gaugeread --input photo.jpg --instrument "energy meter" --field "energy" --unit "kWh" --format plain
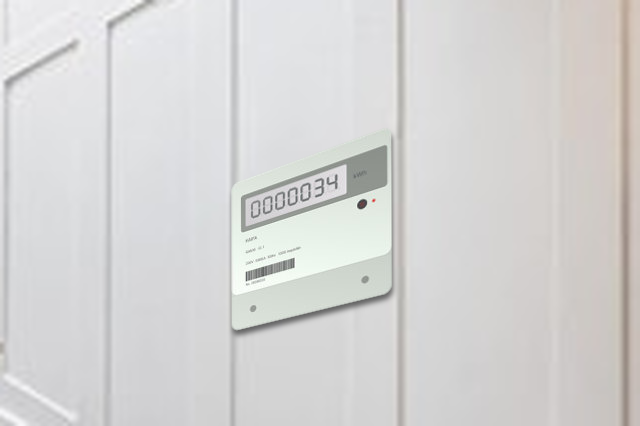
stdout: 34 kWh
